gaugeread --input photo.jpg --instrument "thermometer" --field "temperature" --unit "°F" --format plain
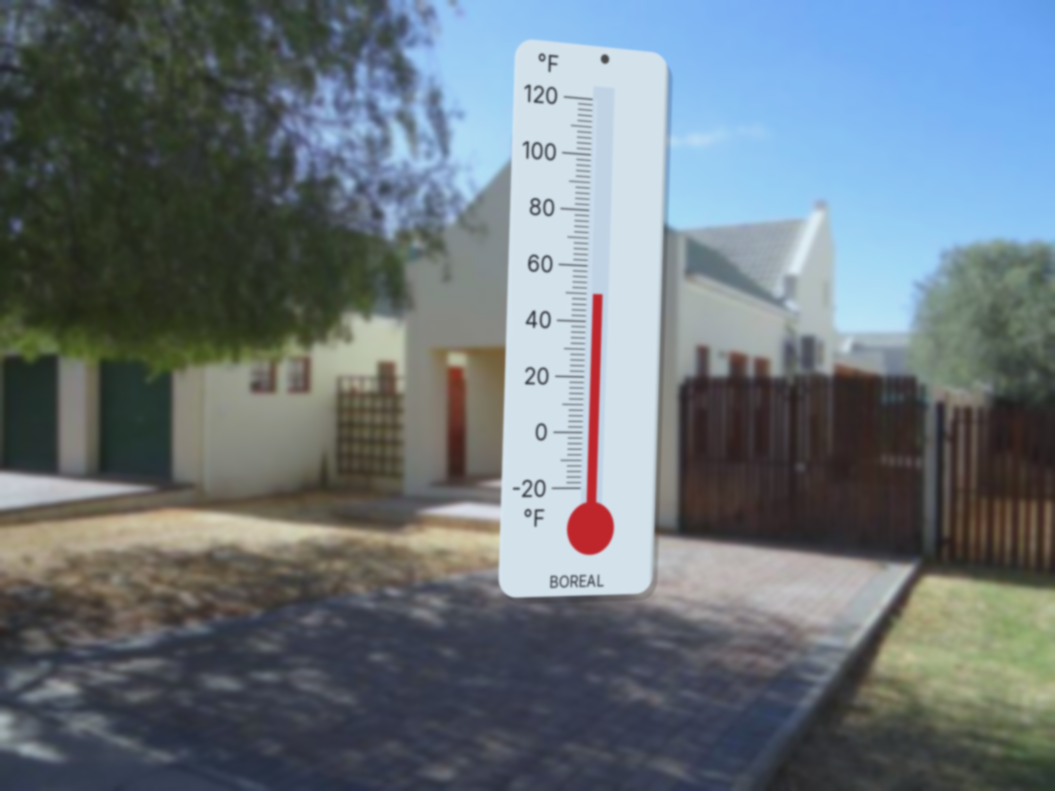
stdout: 50 °F
